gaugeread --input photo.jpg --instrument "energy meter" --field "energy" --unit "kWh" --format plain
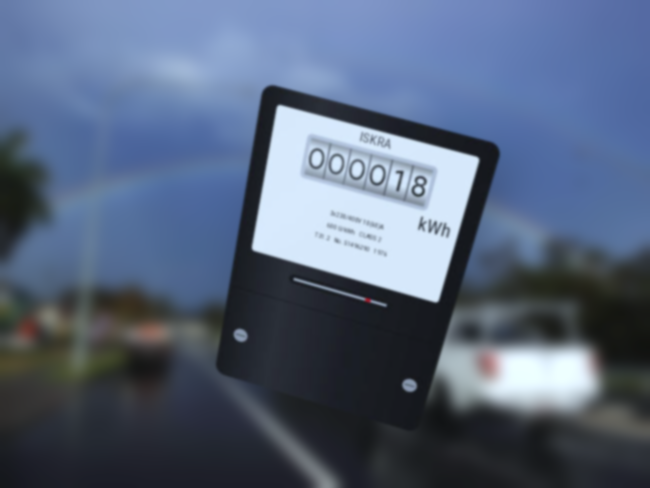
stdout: 18 kWh
